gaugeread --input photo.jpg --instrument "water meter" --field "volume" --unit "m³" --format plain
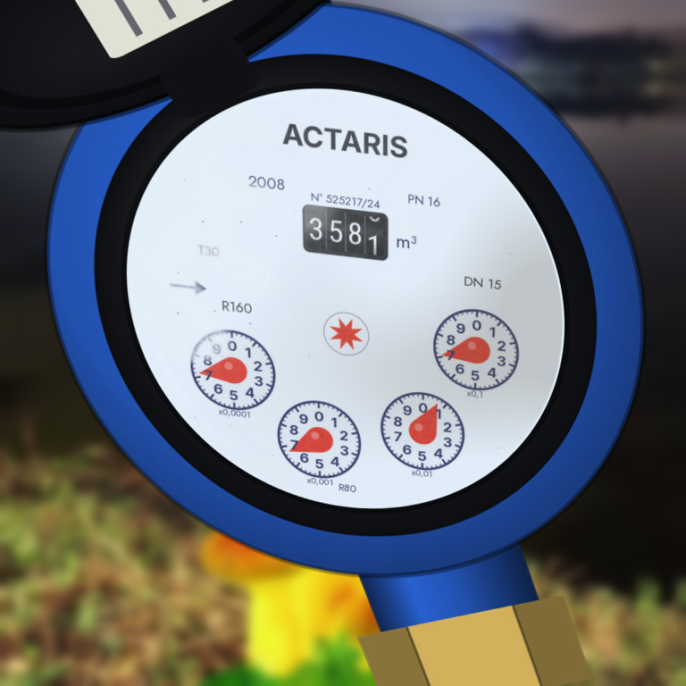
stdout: 3580.7067 m³
